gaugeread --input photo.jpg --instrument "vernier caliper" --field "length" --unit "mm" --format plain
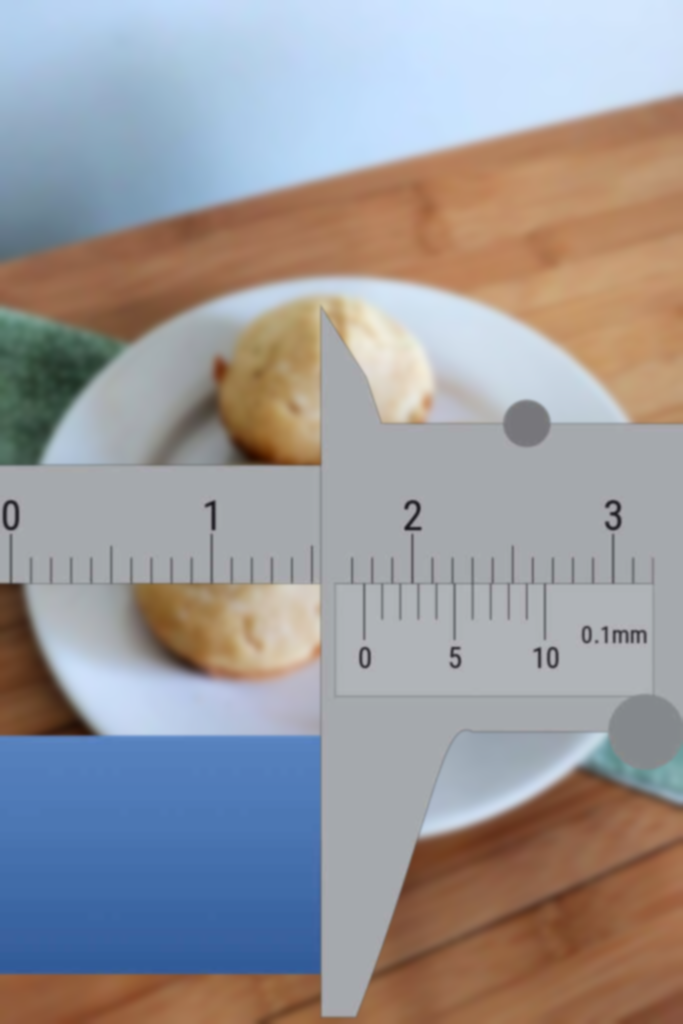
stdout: 17.6 mm
